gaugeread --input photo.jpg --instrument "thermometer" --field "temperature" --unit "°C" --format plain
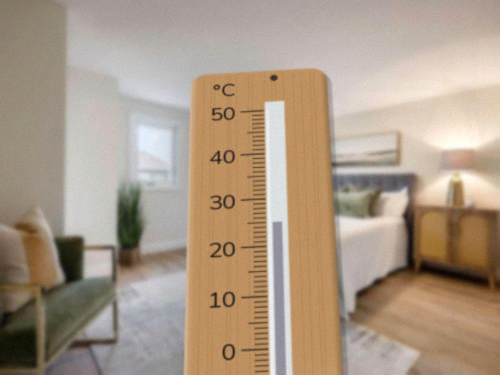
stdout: 25 °C
